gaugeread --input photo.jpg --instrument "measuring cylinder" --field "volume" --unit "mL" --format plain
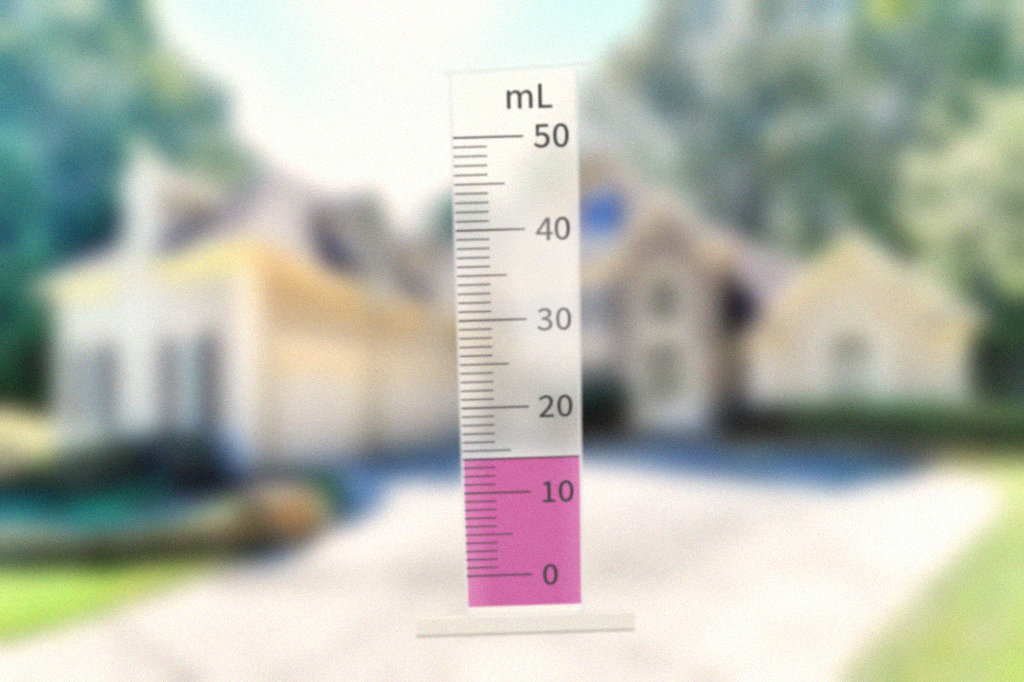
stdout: 14 mL
